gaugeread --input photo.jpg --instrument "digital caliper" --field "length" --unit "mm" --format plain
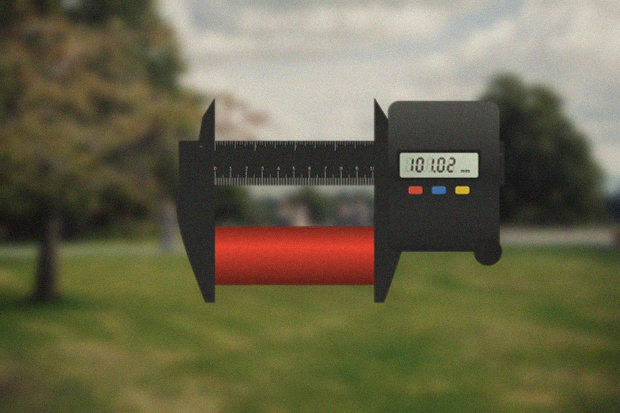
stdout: 101.02 mm
